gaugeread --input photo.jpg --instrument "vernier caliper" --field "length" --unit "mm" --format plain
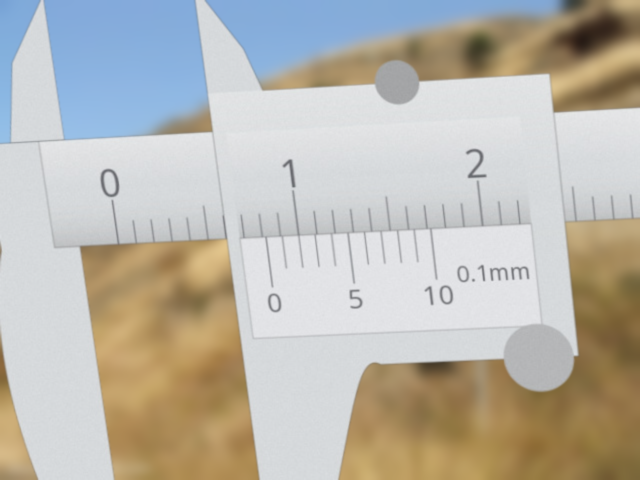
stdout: 8.2 mm
